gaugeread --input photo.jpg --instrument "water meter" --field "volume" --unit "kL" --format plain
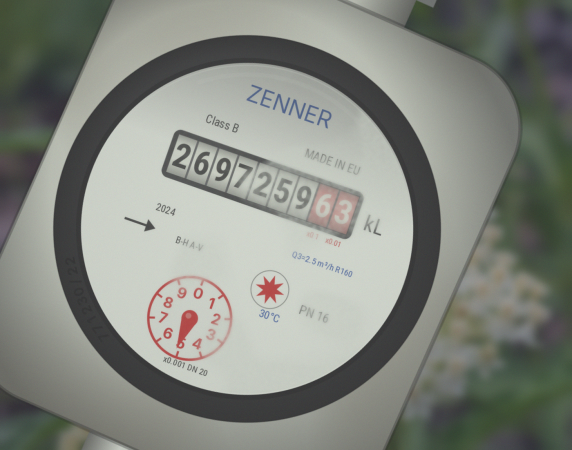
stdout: 2697259.635 kL
